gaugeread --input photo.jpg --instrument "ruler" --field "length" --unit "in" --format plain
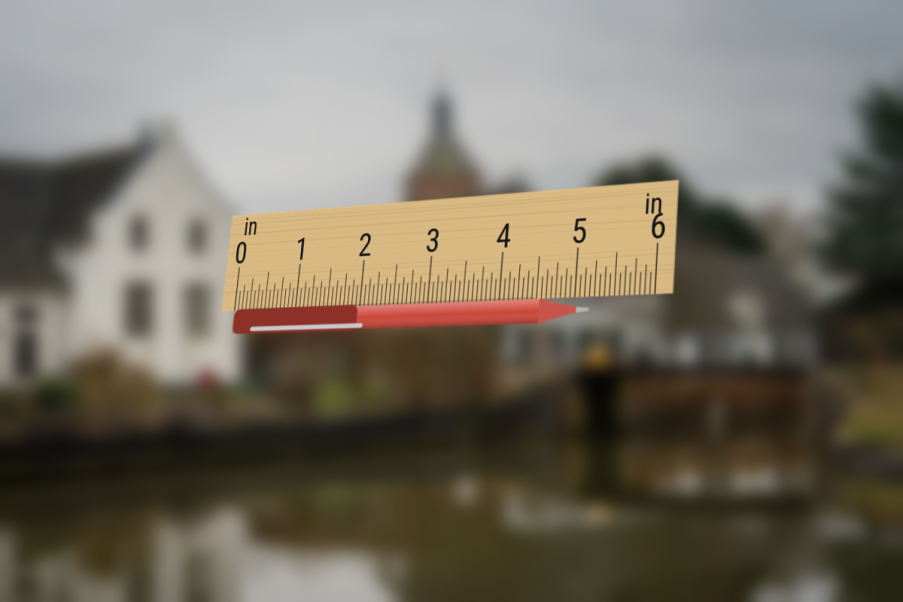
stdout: 5.1875 in
